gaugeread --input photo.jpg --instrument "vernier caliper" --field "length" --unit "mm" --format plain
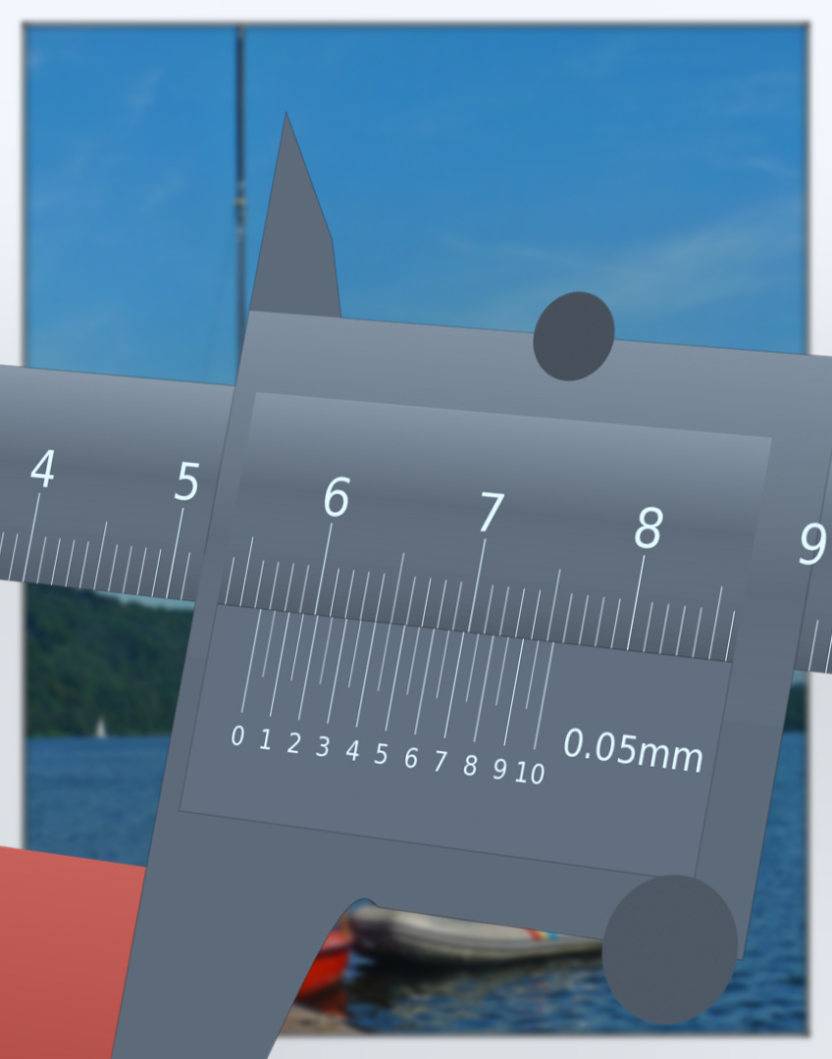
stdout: 56.4 mm
